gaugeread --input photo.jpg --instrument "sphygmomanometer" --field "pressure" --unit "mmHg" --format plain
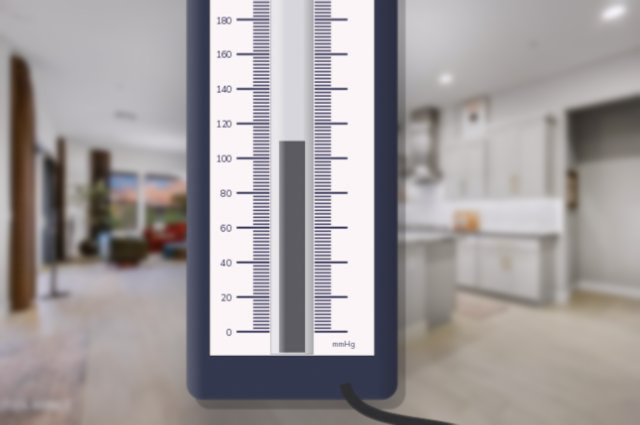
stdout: 110 mmHg
